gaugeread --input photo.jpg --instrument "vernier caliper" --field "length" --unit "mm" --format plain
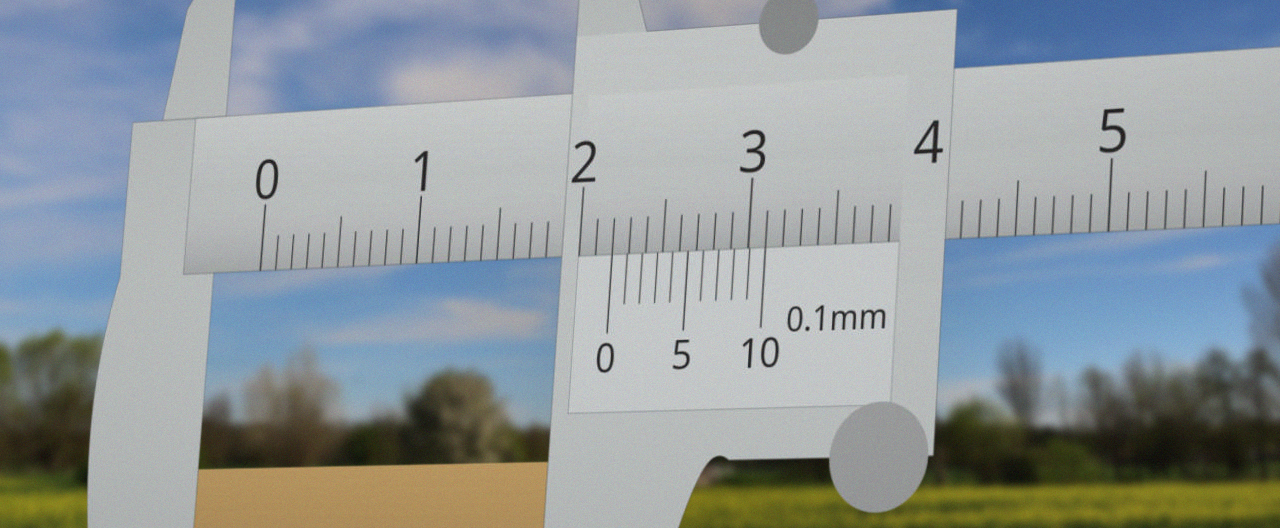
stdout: 22.0 mm
